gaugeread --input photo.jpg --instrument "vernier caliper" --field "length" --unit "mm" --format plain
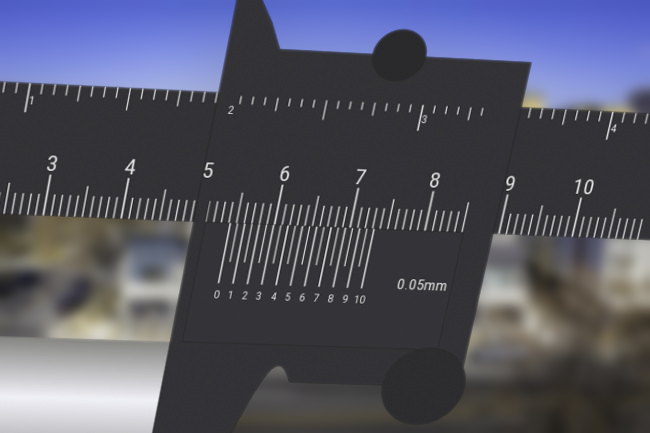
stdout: 54.2 mm
